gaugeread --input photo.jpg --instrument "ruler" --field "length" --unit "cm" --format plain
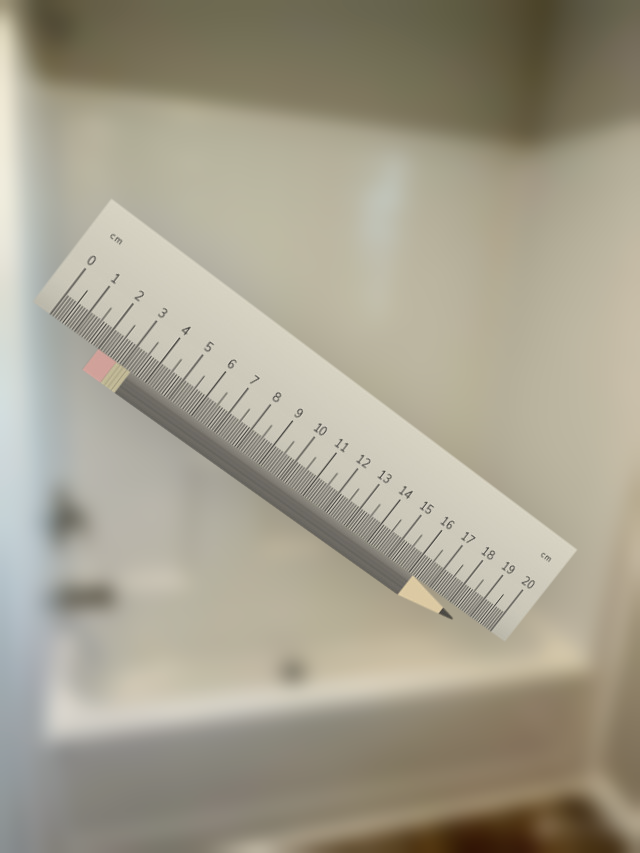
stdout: 16.5 cm
